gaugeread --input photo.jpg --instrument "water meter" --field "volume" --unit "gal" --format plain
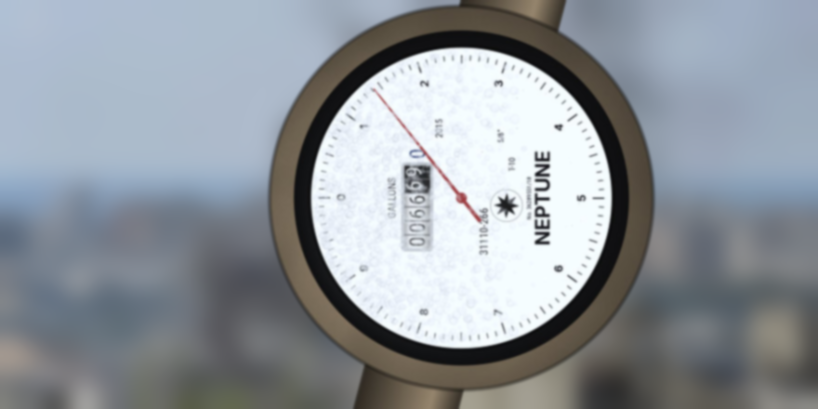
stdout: 66691.4 gal
